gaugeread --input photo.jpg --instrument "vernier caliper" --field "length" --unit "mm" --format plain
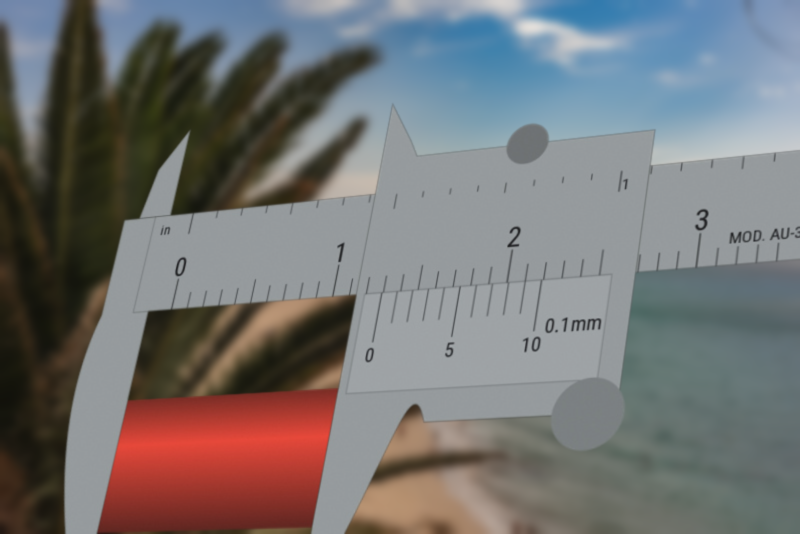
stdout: 12.9 mm
